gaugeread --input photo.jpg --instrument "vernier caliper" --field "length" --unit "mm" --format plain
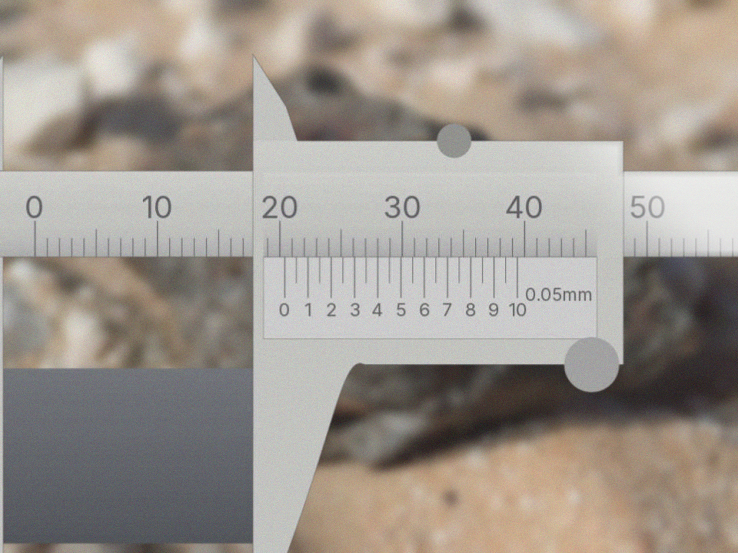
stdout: 20.4 mm
